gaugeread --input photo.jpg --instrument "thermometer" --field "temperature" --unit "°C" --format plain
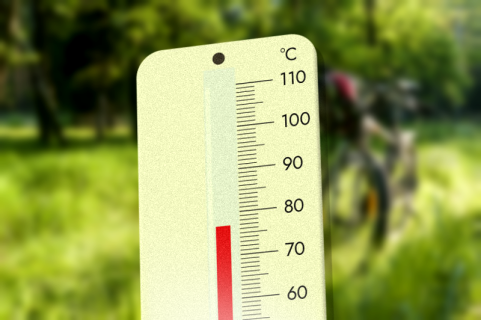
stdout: 77 °C
